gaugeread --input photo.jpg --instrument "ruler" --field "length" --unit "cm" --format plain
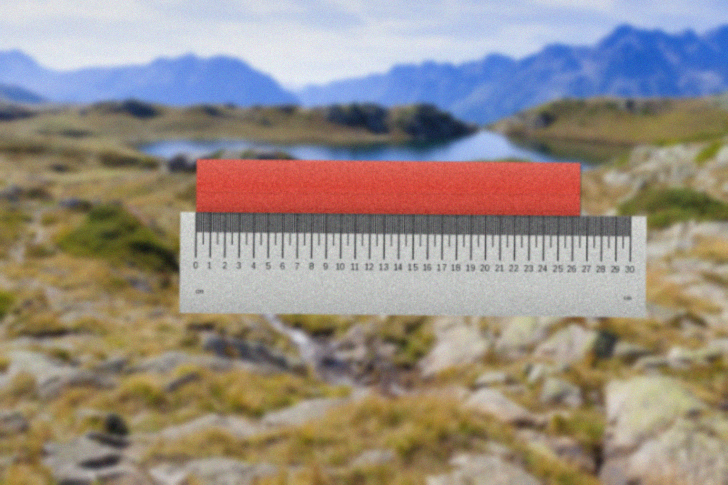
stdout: 26.5 cm
